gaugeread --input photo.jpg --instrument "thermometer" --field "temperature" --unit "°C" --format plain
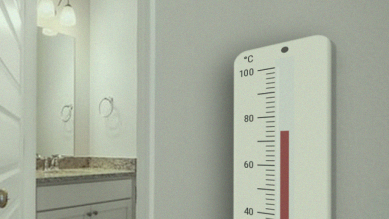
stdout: 74 °C
